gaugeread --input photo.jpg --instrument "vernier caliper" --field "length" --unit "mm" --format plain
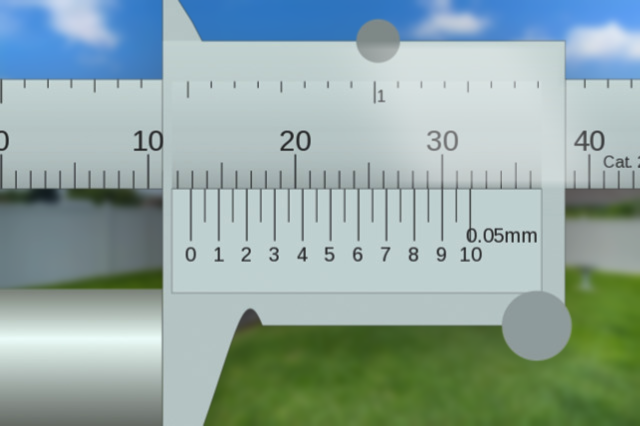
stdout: 12.9 mm
